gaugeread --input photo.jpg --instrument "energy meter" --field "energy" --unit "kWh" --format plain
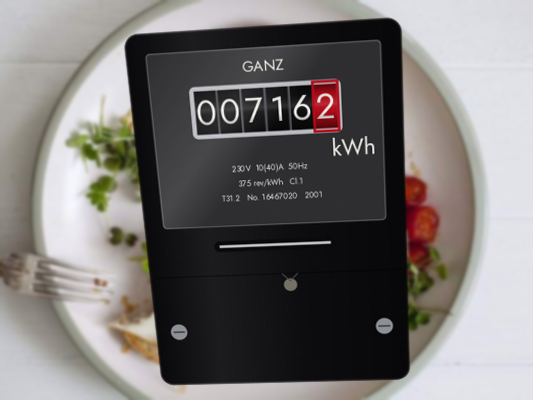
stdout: 716.2 kWh
